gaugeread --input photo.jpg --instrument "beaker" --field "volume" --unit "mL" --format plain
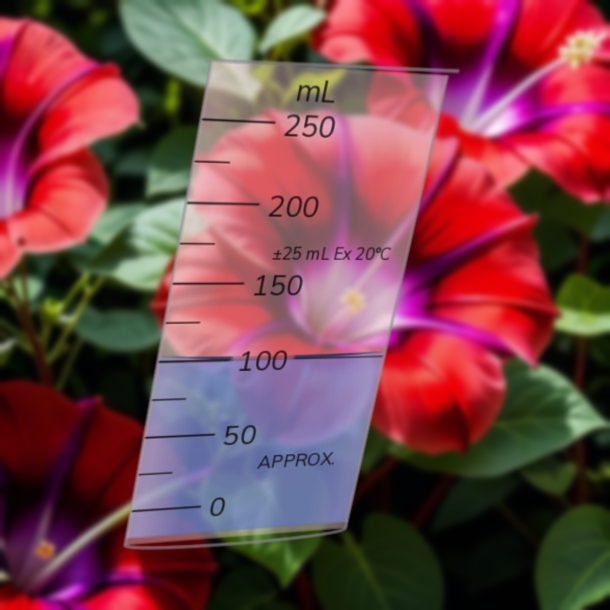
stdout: 100 mL
